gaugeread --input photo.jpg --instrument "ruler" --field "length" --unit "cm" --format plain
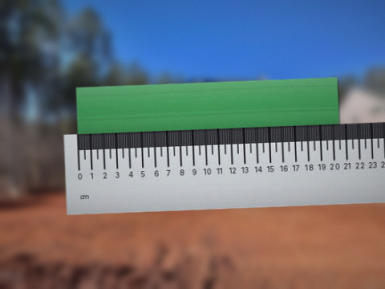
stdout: 20.5 cm
